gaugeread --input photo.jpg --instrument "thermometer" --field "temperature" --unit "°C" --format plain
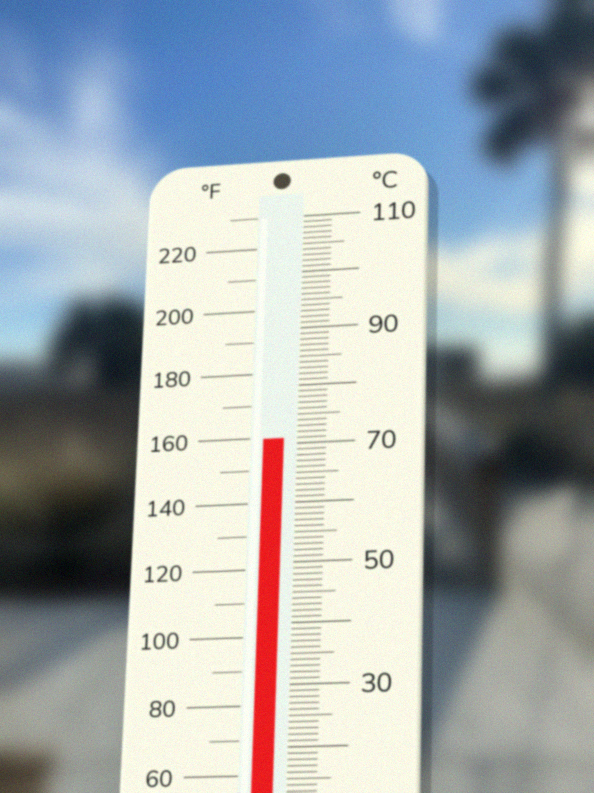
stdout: 71 °C
